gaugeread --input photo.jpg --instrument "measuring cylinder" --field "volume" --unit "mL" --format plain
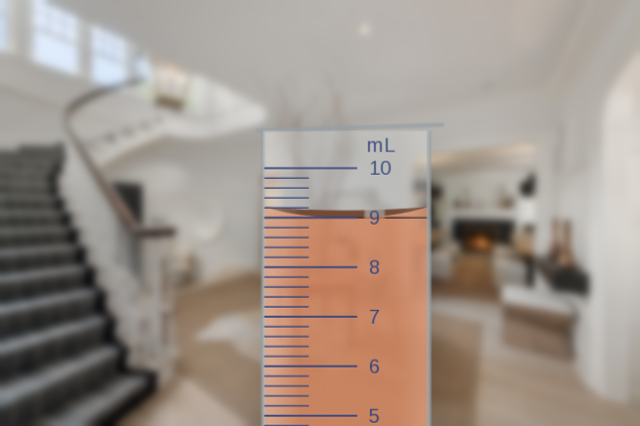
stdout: 9 mL
